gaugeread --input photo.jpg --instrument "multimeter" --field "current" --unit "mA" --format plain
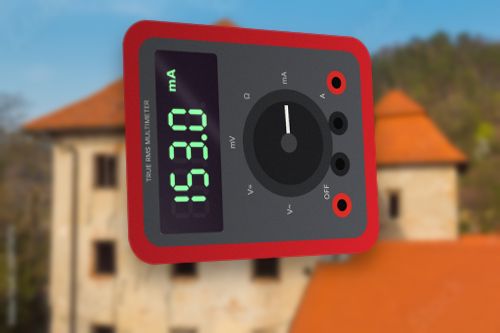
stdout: 153.0 mA
